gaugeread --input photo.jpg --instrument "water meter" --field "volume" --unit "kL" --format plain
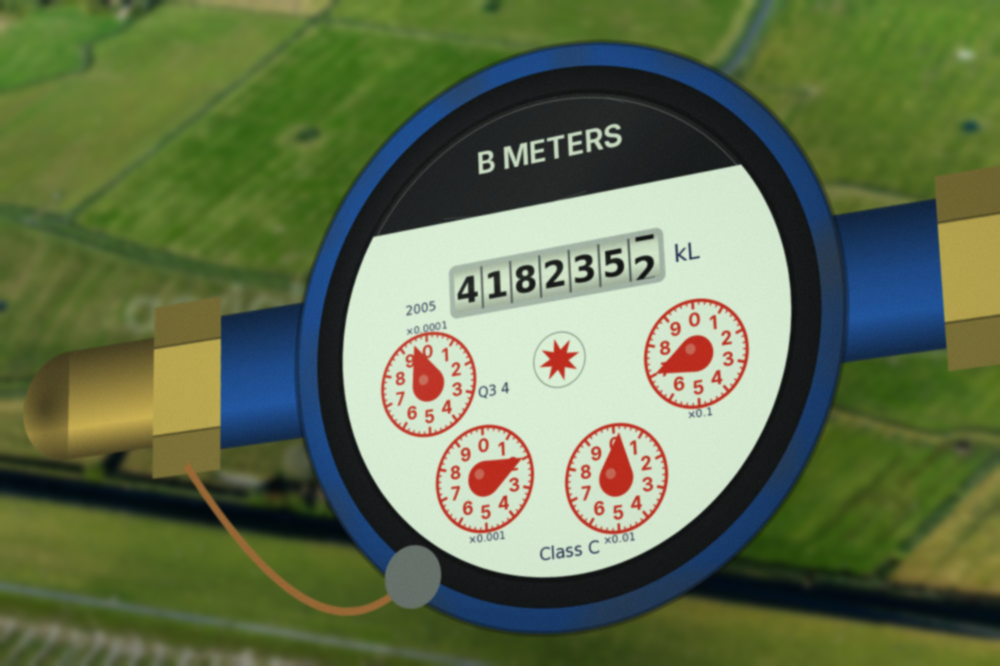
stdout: 4182351.7019 kL
